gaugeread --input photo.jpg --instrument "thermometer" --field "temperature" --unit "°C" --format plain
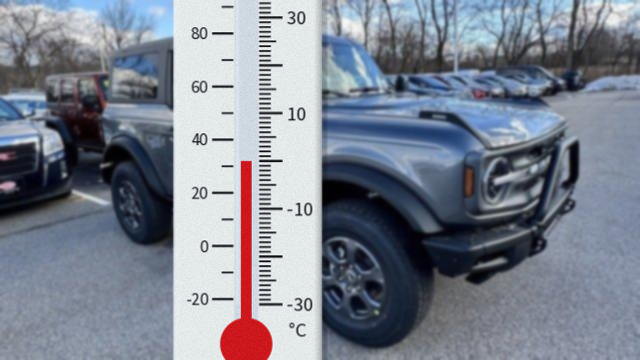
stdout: 0 °C
